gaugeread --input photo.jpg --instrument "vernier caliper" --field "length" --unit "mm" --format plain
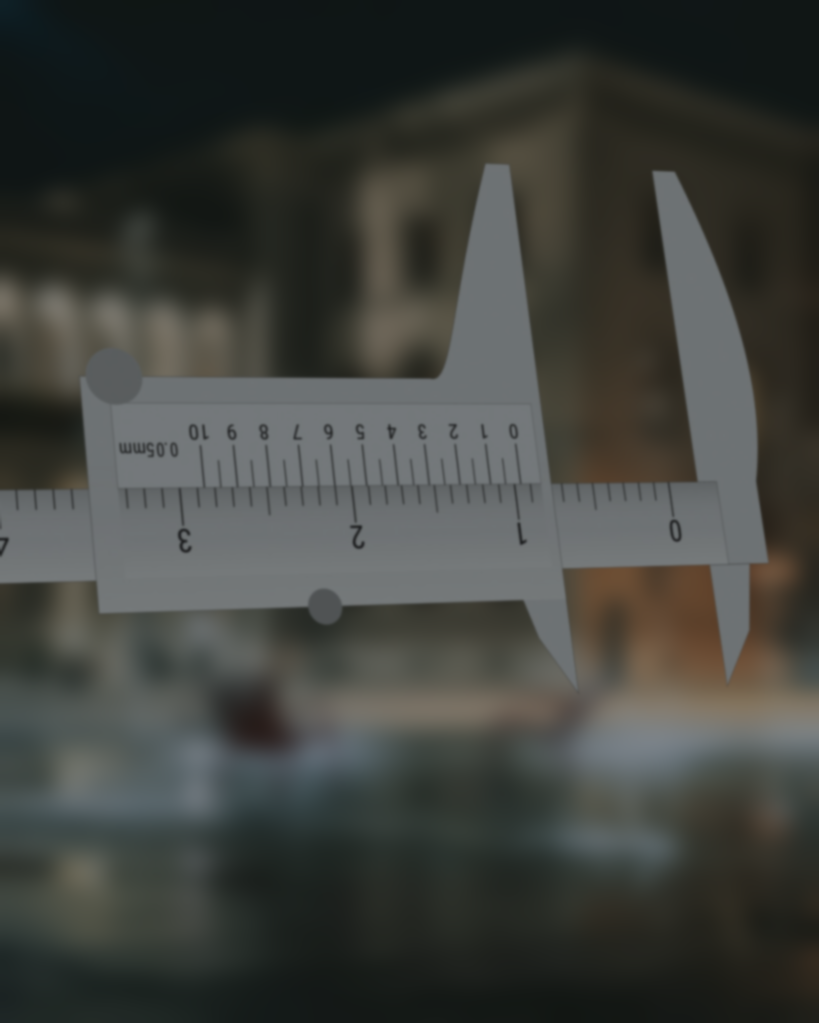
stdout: 9.6 mm
